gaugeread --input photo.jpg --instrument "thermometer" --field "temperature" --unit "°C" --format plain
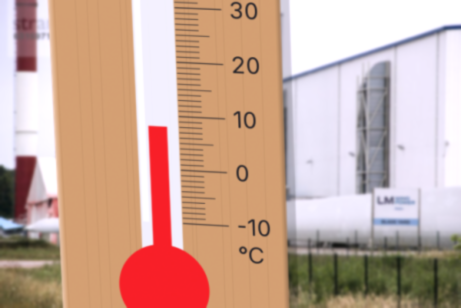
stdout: 8 °C
